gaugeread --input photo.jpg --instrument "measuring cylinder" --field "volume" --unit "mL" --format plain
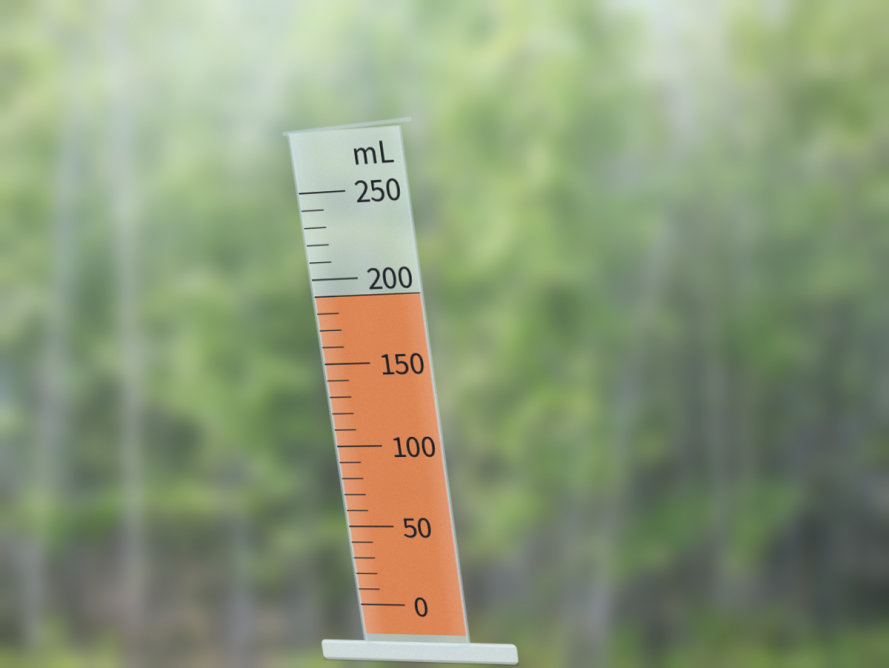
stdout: 190 mL
